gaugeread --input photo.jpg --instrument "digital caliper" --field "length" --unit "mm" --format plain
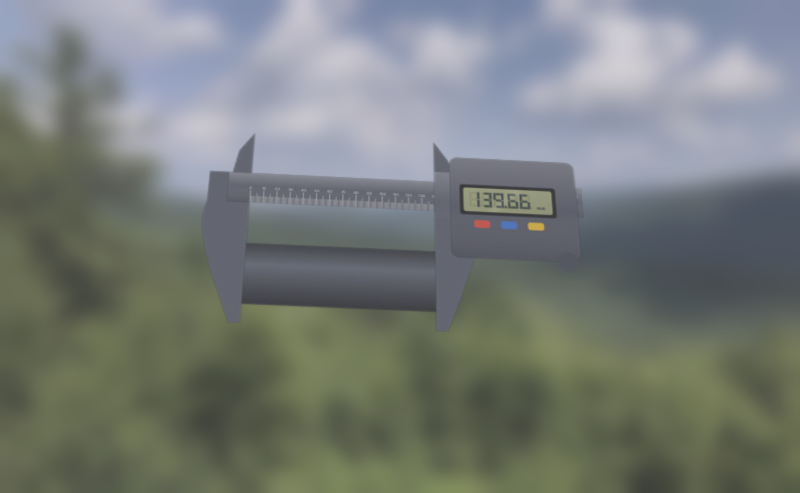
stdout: 139.66 mm
